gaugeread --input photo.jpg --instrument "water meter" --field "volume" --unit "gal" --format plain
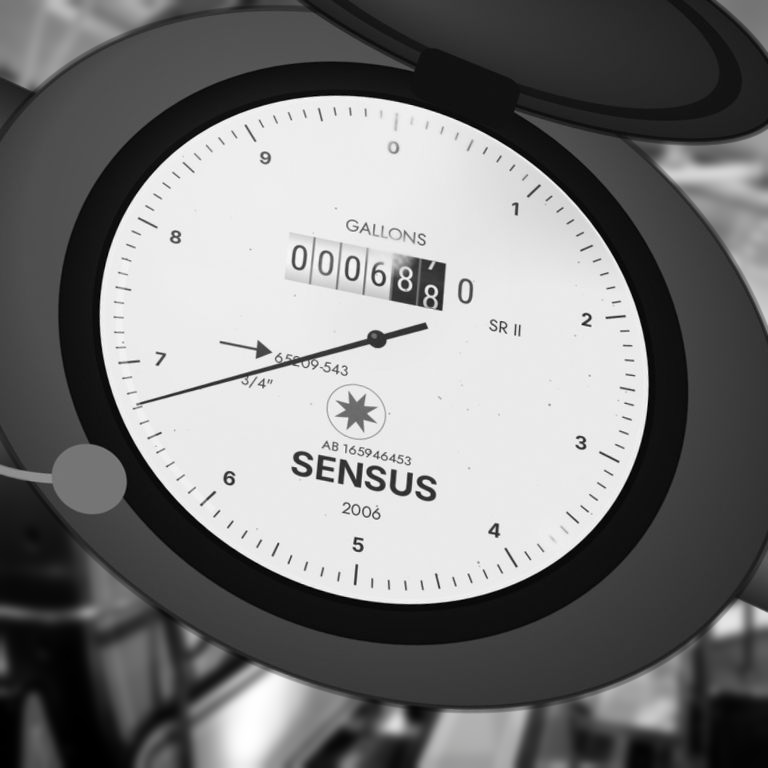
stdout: 6876.7 gal
